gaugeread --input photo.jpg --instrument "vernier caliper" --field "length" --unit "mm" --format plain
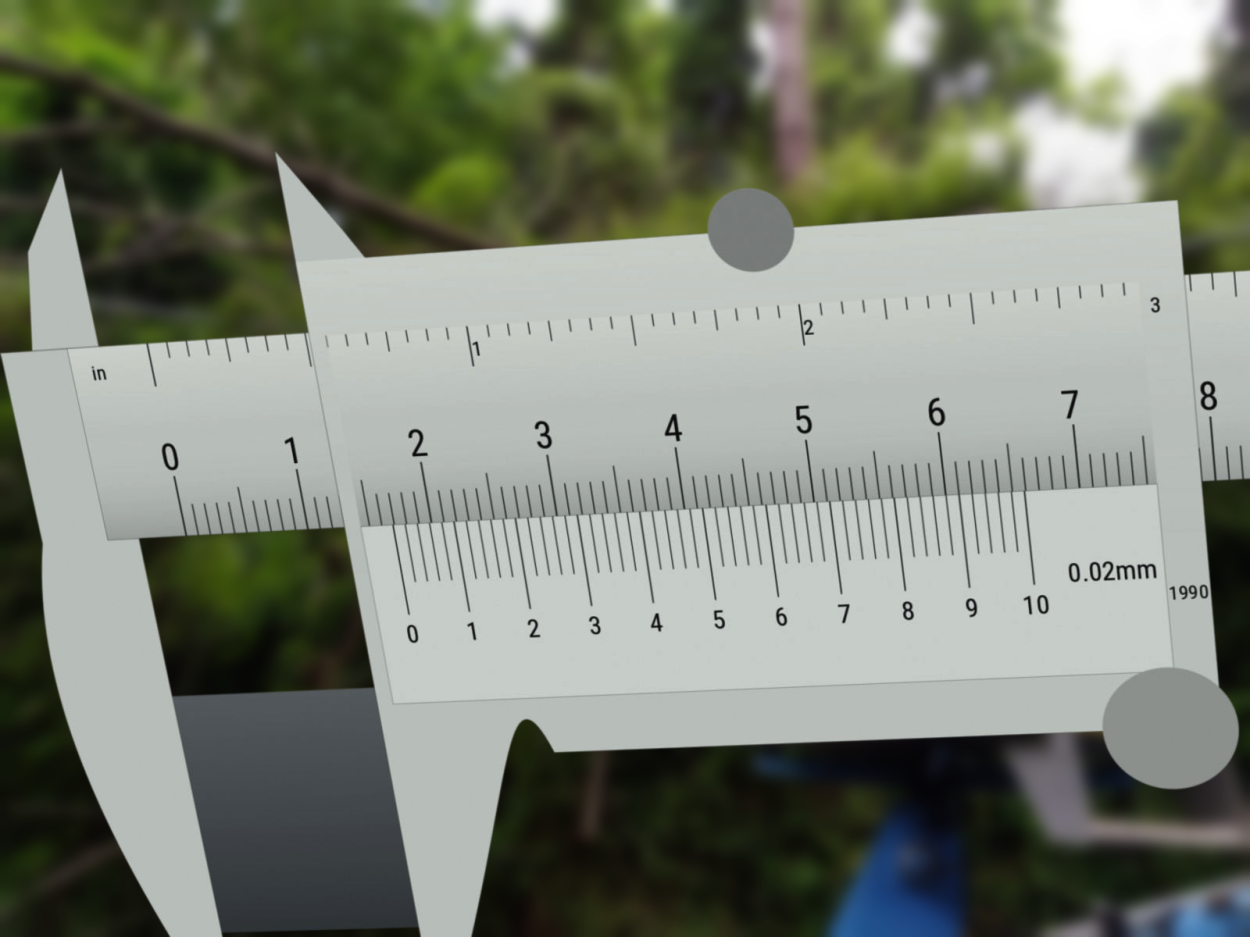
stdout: 16.9 mm
